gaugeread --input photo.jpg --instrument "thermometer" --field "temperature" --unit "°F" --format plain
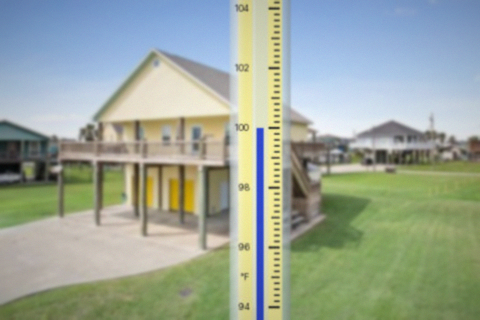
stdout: 100 °F
